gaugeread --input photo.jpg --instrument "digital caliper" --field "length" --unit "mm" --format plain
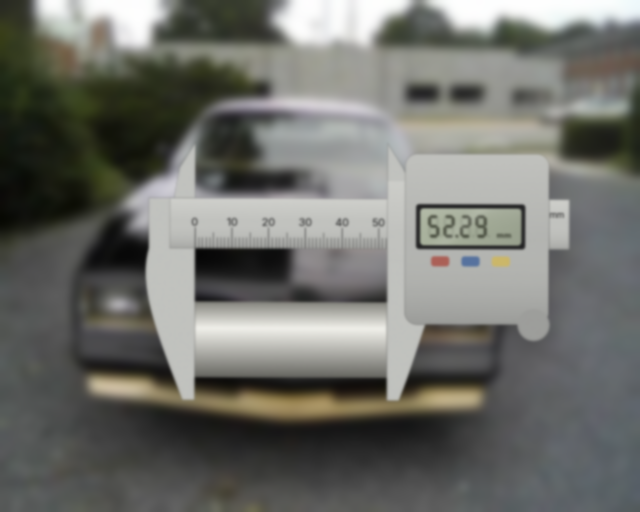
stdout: 52.29 mm
